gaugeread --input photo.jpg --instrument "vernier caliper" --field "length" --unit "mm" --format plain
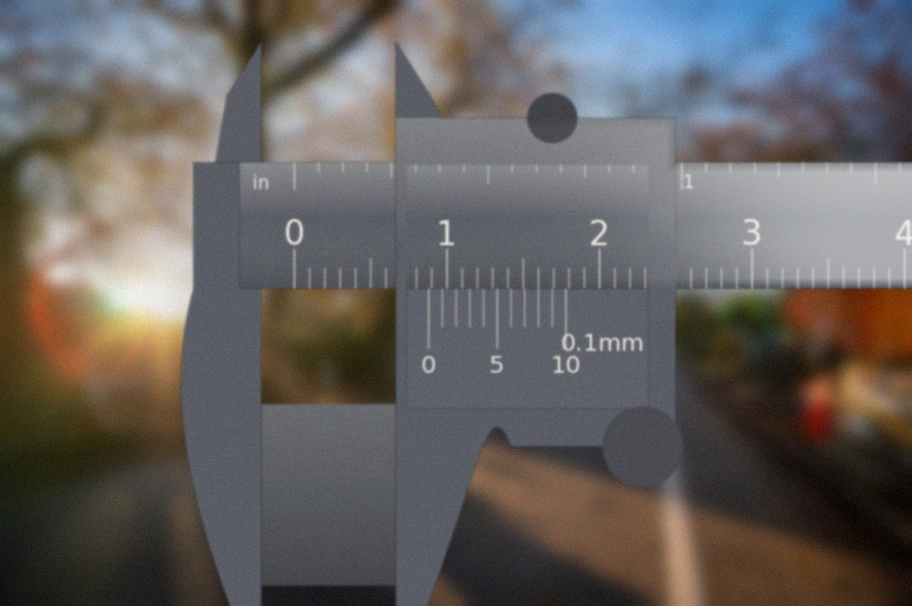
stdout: 8.8 mm
